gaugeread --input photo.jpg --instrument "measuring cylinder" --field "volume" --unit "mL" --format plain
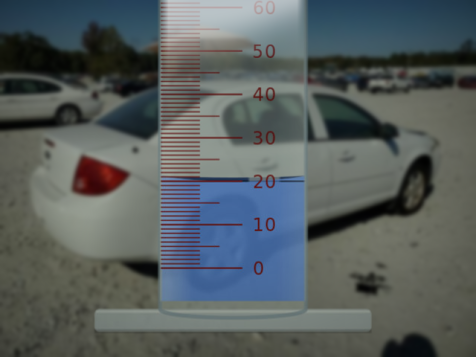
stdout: 20 mL
